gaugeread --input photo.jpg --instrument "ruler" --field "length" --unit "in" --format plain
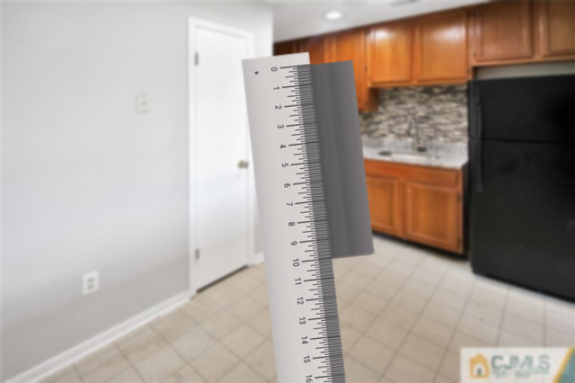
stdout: 10 in
